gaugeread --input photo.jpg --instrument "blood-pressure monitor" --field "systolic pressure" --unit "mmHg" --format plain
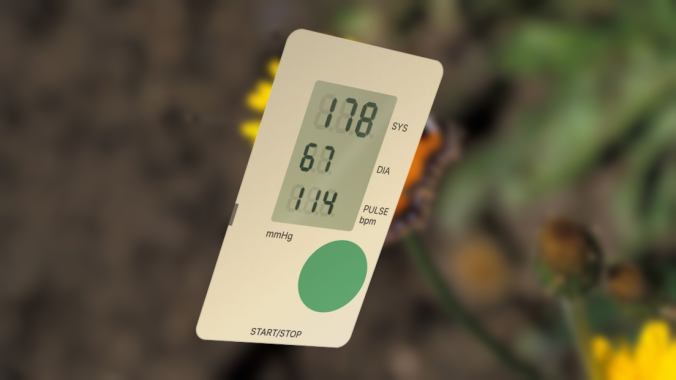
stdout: 178 mmHg
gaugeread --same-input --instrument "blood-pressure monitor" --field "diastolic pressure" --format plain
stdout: 67 mmHg
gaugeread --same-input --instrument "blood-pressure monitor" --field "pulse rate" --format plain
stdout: 114 bpm
